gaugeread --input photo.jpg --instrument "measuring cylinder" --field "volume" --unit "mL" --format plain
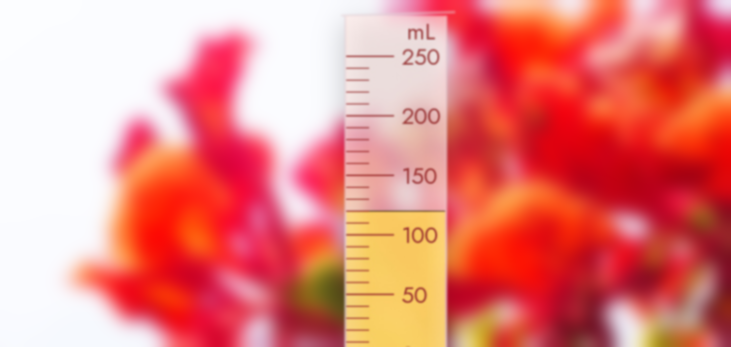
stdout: 120 mL
